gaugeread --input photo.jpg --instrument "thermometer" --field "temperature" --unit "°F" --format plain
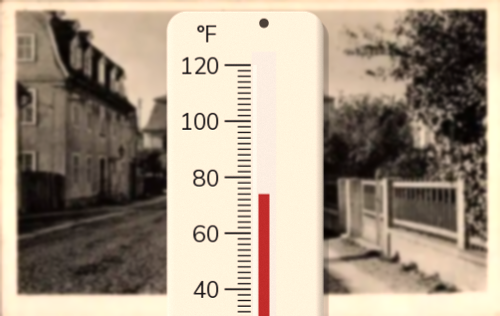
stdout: 74 °F
